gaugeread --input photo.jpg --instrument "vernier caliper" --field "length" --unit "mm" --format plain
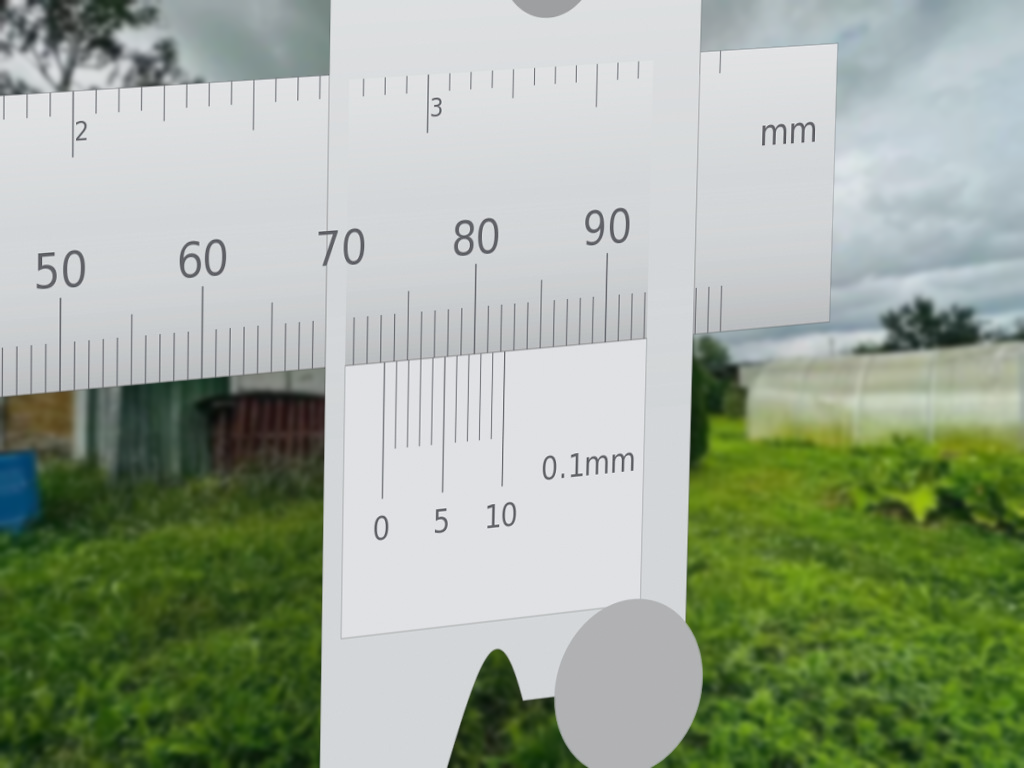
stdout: 73.3 mm
